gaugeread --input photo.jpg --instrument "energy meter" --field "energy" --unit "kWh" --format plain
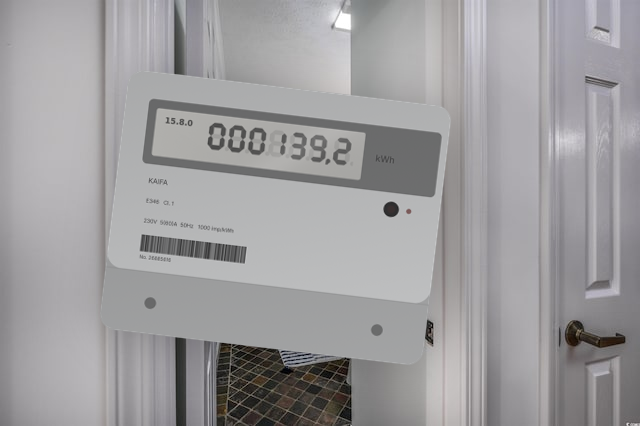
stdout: 139.2 kWh
